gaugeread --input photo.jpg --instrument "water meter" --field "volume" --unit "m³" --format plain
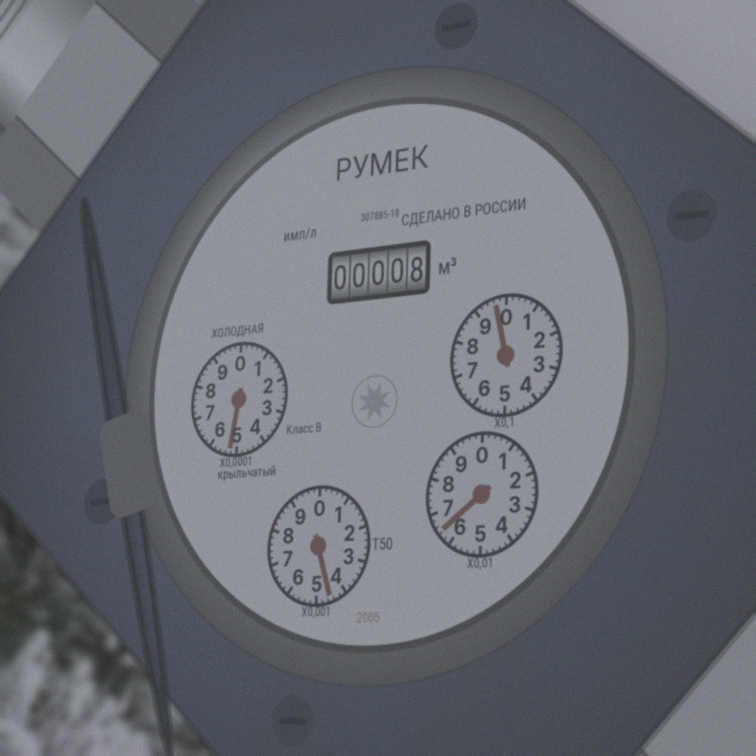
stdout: 7.9645 m³
